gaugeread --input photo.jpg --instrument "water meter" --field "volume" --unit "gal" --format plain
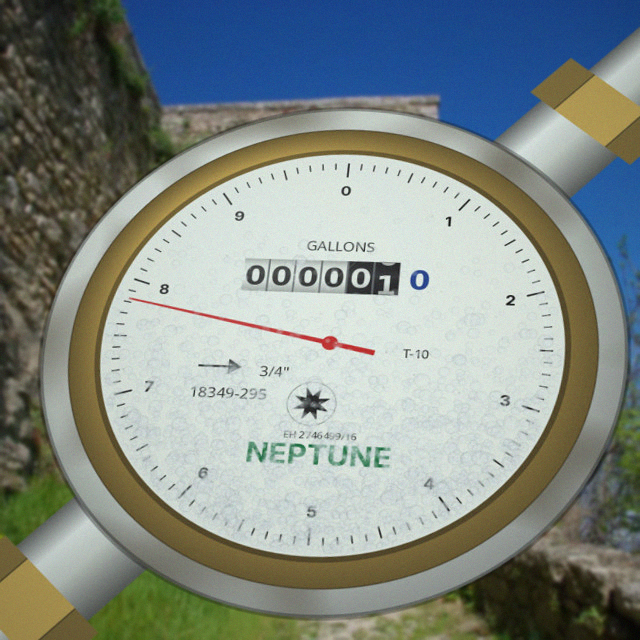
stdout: 7.8 gal
